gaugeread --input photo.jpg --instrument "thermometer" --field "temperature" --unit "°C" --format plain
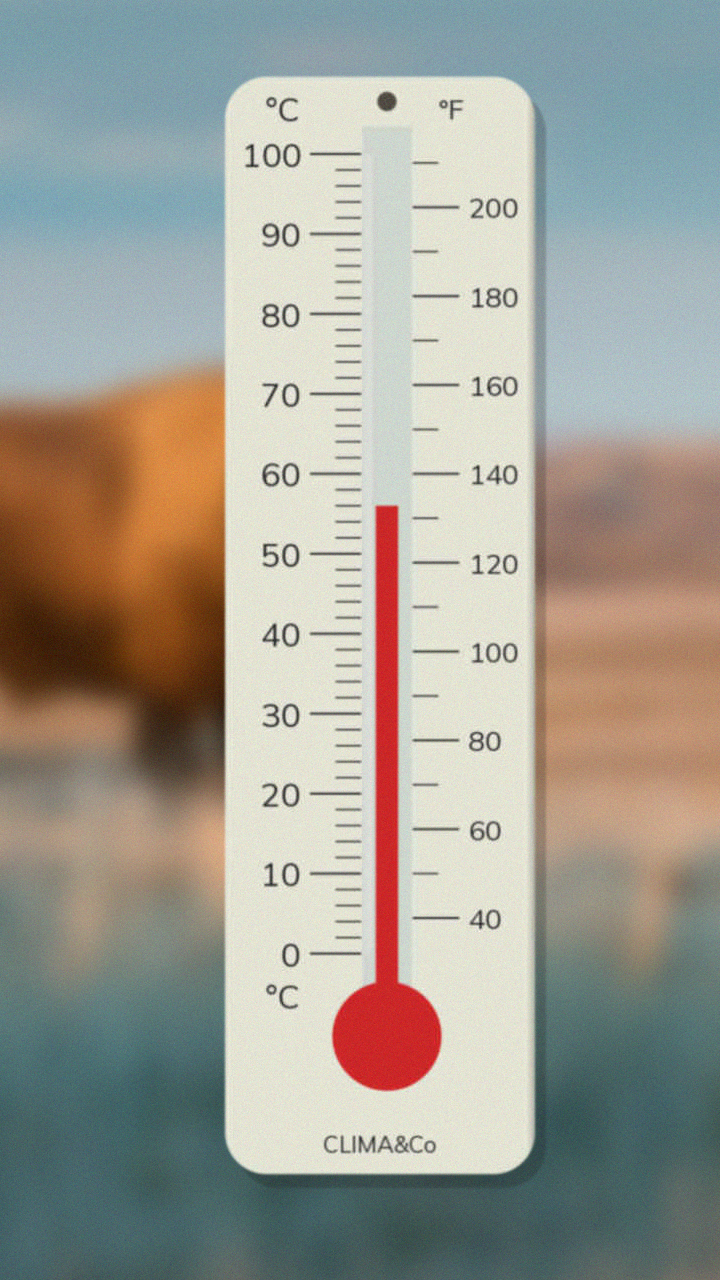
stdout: 56 °C
